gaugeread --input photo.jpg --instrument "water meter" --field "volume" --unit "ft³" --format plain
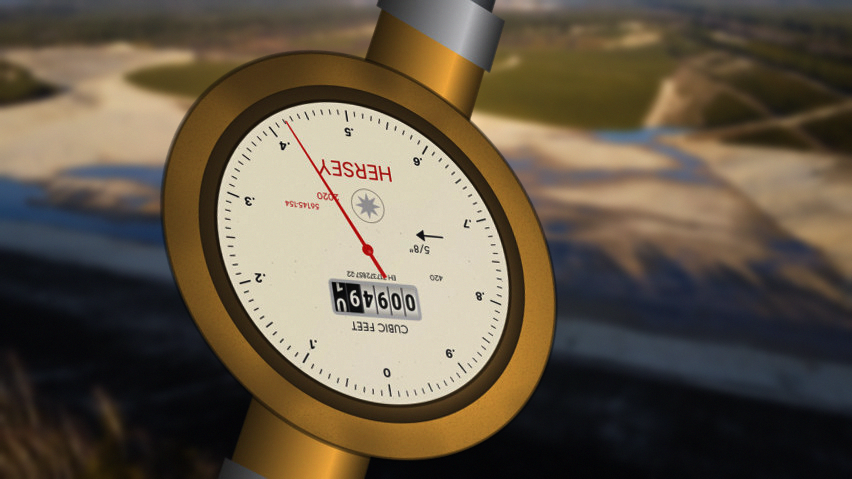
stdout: 9490.42 ft³
